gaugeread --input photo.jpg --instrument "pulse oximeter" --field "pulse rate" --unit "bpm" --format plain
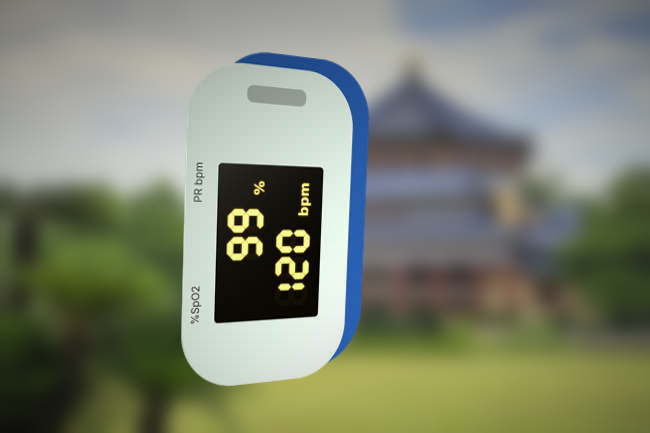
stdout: 120 bpm
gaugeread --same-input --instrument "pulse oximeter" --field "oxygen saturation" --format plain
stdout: 99 %
